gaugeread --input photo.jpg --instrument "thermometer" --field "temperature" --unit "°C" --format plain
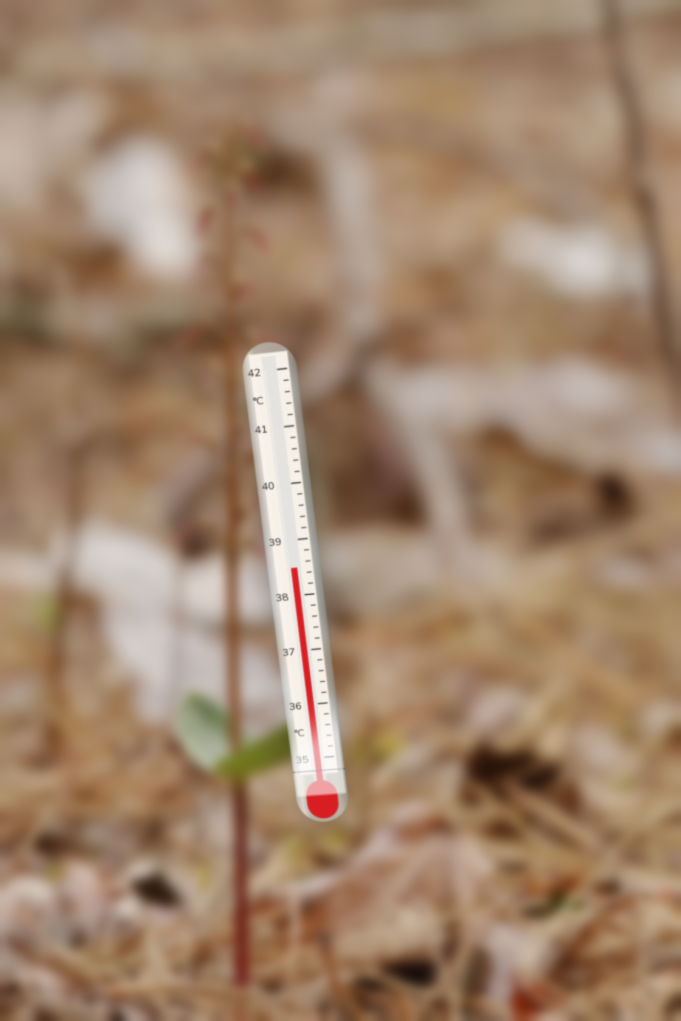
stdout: 38.5 °C
